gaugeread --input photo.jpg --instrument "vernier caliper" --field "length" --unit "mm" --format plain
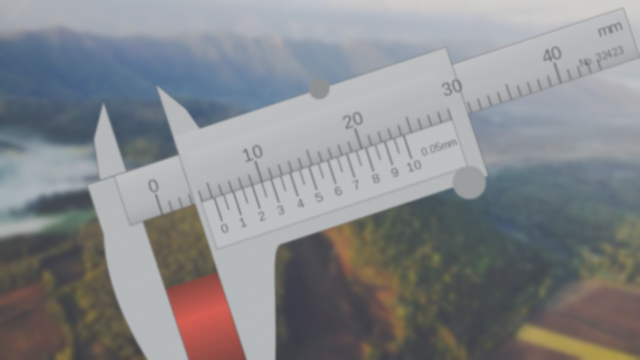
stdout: 5.2 mm
